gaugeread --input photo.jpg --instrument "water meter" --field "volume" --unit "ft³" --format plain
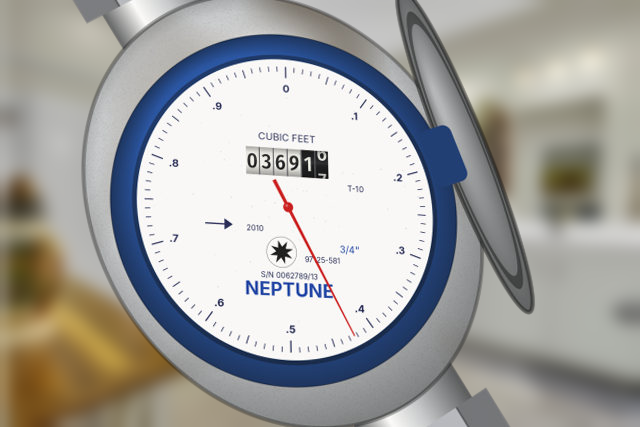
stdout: 36916.42 ft³
